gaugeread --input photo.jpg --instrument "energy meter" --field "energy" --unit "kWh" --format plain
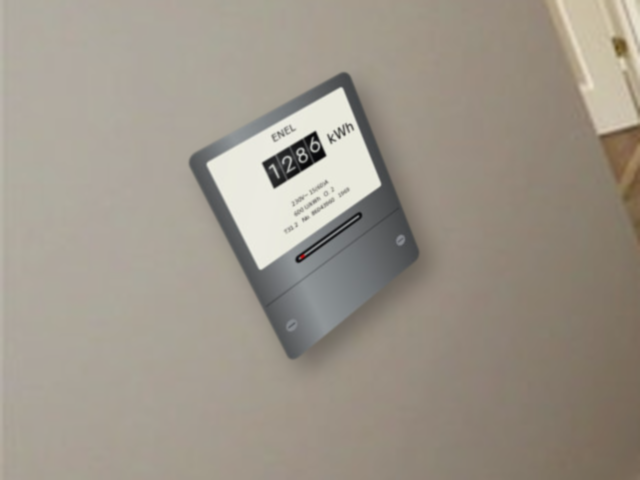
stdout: 1286 kWh
